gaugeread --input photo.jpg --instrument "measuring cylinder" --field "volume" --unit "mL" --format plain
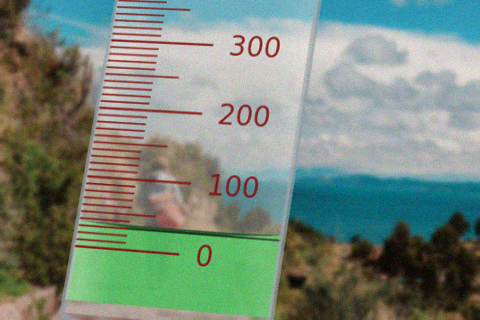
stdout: 30 mL
